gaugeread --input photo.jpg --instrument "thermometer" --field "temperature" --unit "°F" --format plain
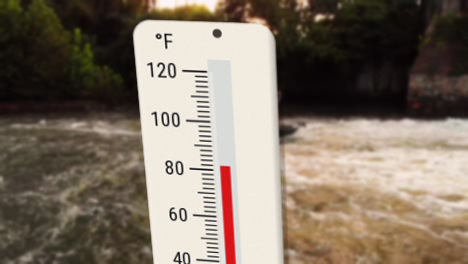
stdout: 82 °F
